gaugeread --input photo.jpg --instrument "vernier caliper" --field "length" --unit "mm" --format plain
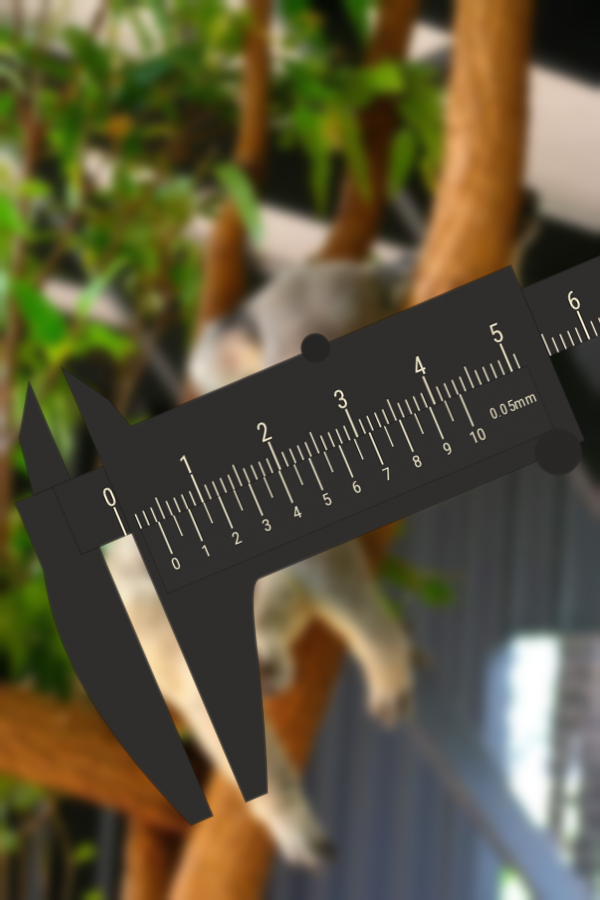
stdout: 4.2 mm
